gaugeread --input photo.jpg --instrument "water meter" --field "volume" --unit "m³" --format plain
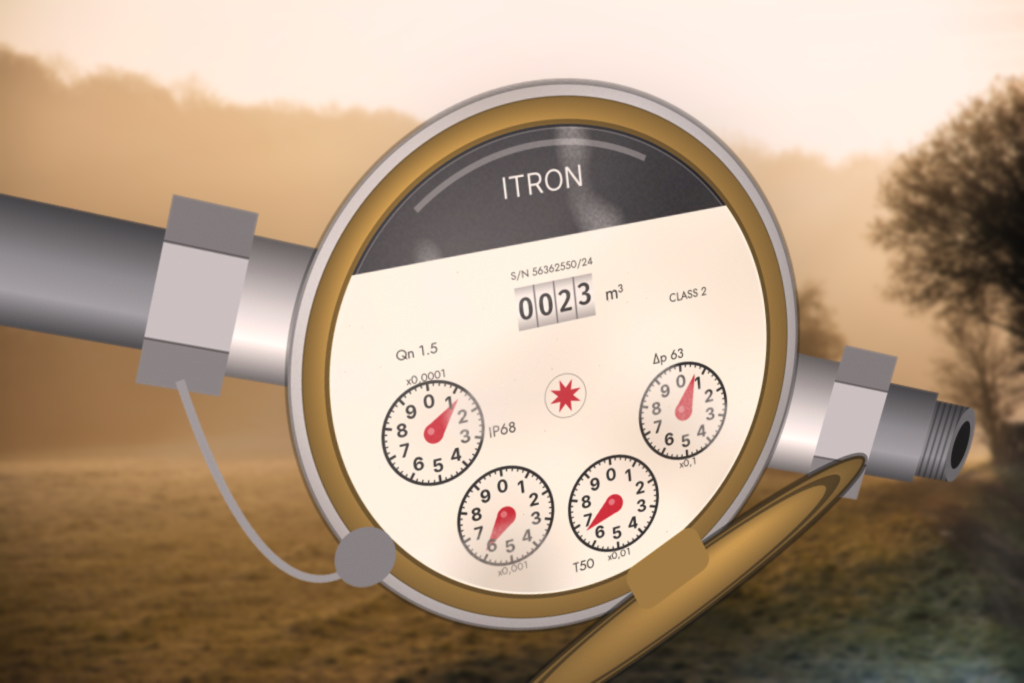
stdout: 23.0661 m³
